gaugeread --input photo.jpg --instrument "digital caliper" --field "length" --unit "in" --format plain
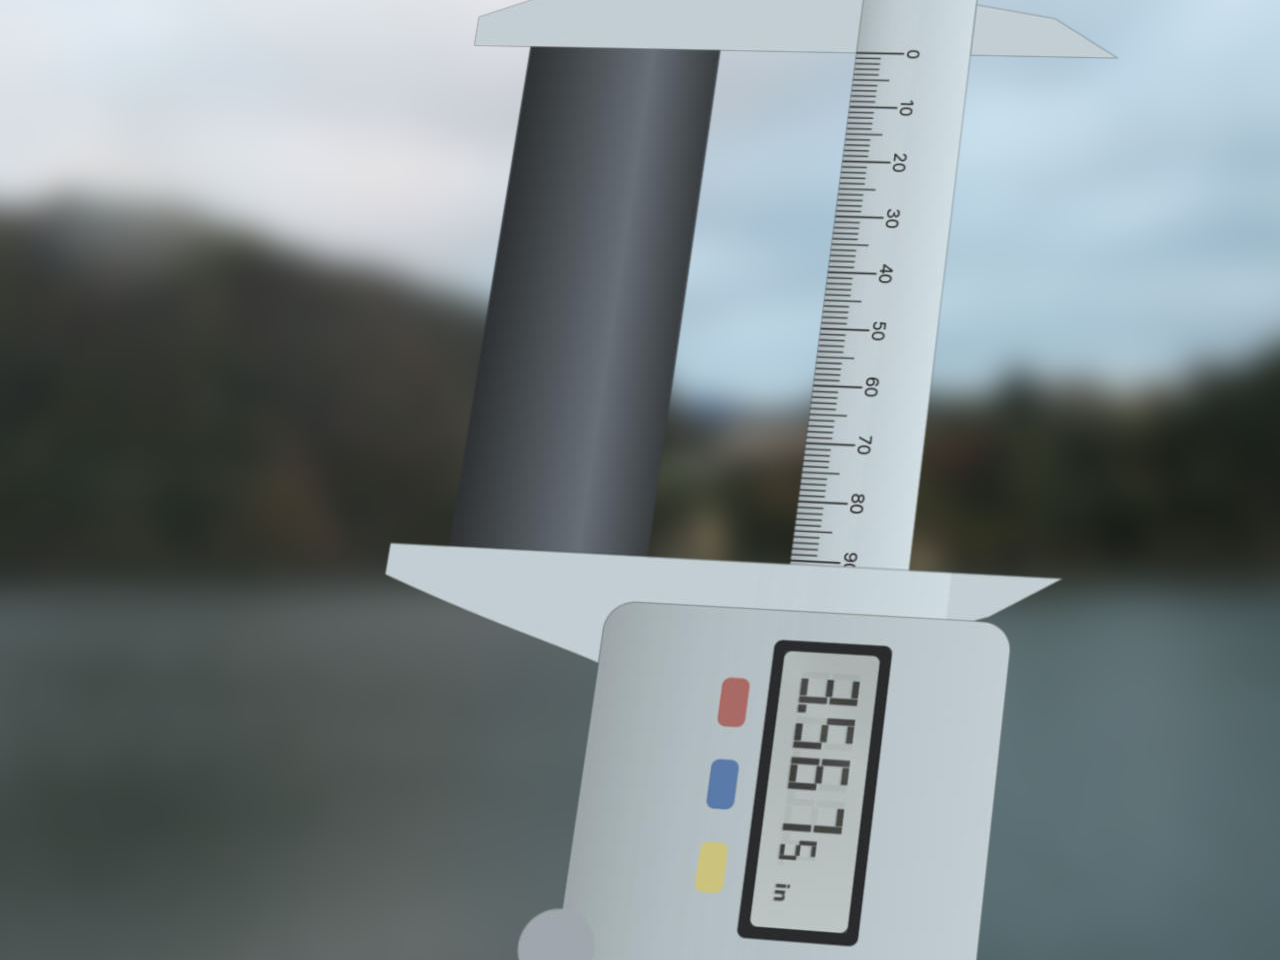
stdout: 3.5675 in
